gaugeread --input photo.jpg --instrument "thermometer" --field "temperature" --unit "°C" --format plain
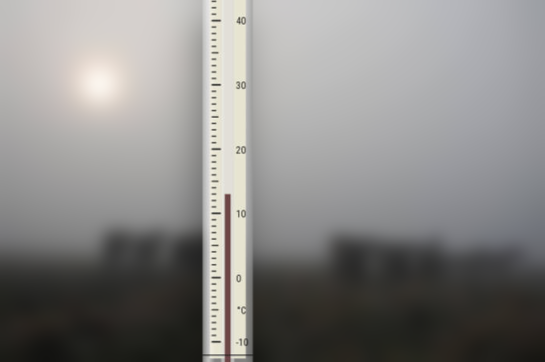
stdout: 13 °C
